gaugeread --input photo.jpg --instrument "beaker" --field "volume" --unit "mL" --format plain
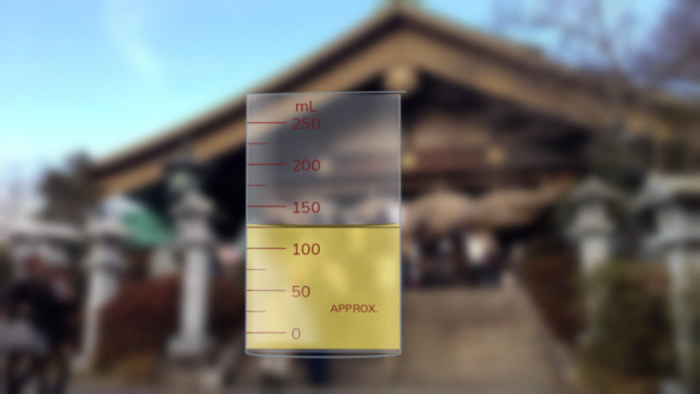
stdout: 125 mL
